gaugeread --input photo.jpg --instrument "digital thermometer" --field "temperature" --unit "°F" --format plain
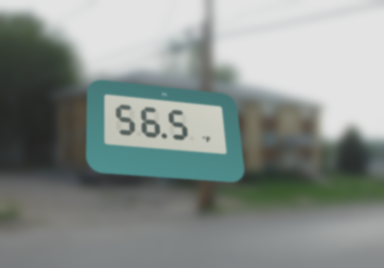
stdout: 56.5 °F
